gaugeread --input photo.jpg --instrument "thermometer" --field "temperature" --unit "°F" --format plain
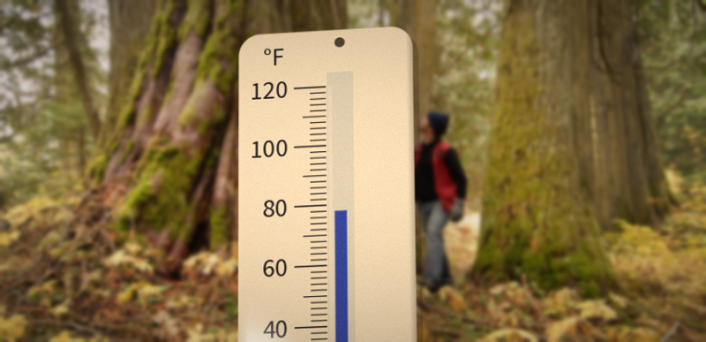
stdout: 78 °F
